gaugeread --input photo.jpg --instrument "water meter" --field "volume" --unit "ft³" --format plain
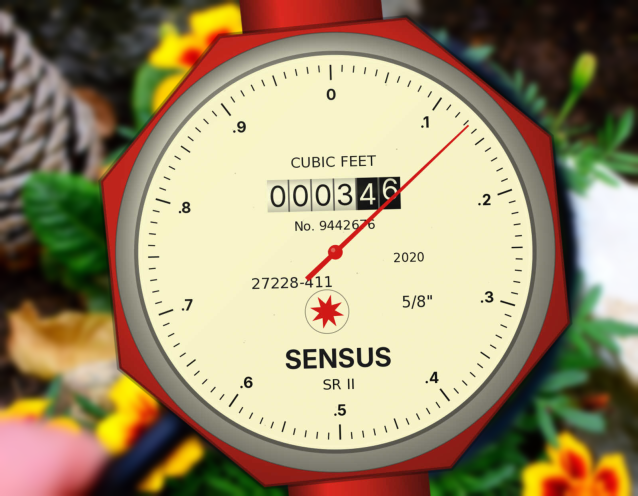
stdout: 346.13 ft³
